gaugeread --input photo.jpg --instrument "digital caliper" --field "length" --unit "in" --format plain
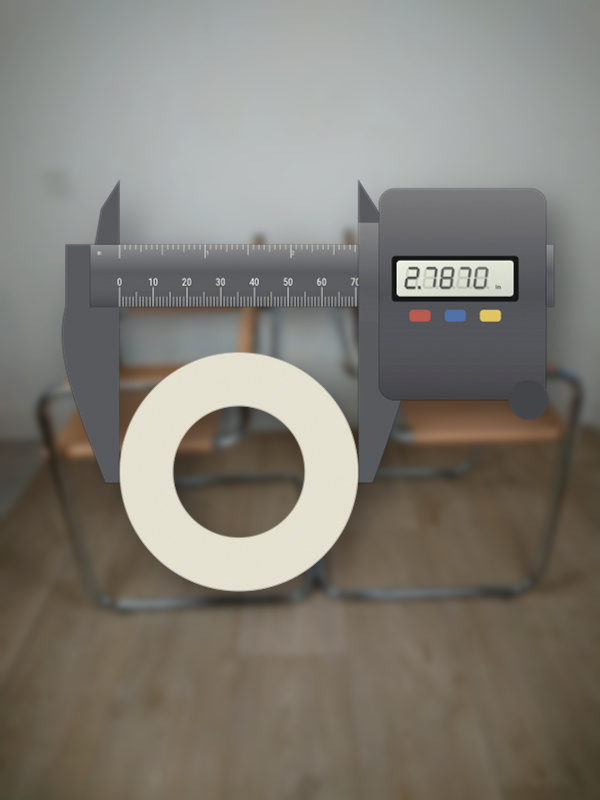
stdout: 2.7870 in
